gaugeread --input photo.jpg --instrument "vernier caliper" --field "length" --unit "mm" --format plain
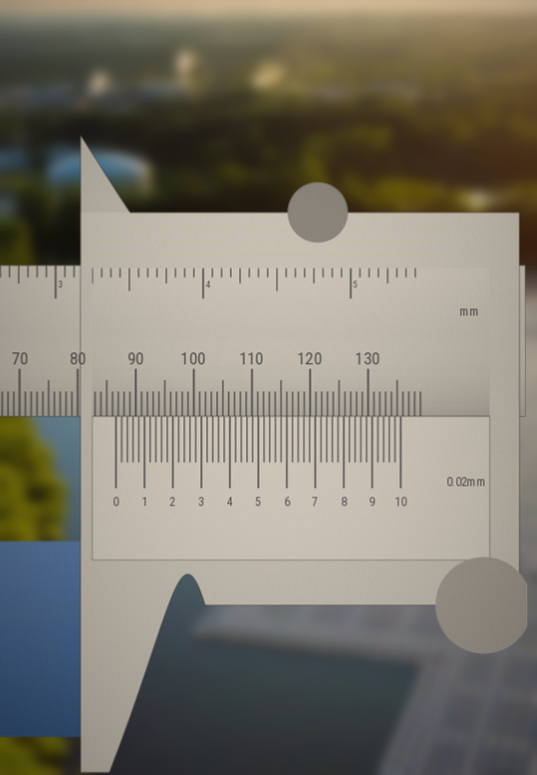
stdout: 86.6 mm
